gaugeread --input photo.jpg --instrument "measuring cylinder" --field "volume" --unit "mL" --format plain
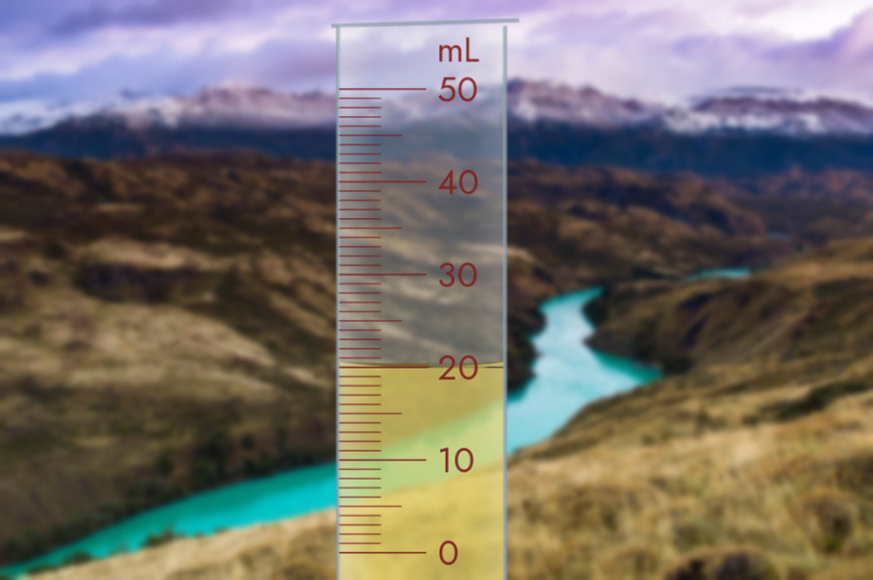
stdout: 20 mL
